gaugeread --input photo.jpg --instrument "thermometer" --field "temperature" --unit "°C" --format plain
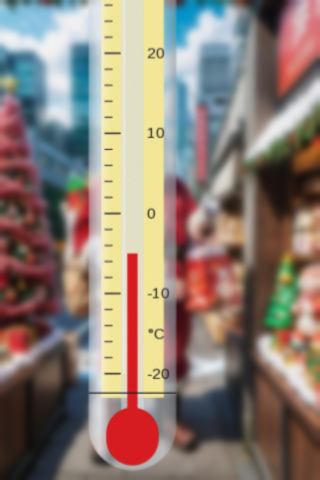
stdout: -5 °C
